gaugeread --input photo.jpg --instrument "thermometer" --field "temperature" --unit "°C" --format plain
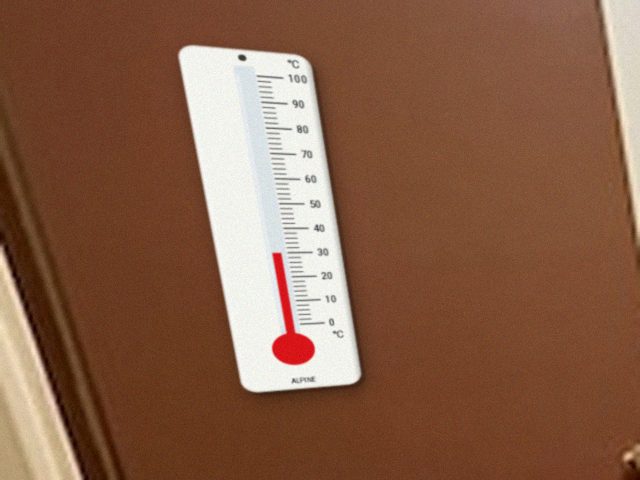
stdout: 30 °C
